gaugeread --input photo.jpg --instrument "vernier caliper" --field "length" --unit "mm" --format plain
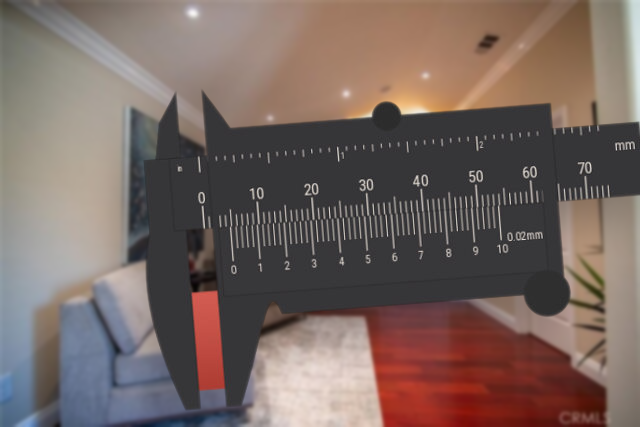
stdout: 4.8 mm
